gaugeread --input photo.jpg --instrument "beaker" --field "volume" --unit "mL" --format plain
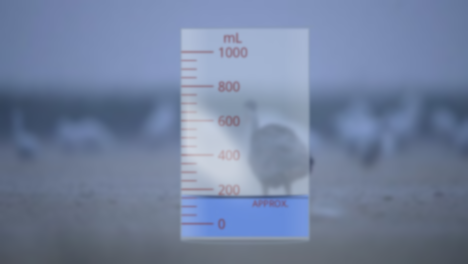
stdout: 150 mL
